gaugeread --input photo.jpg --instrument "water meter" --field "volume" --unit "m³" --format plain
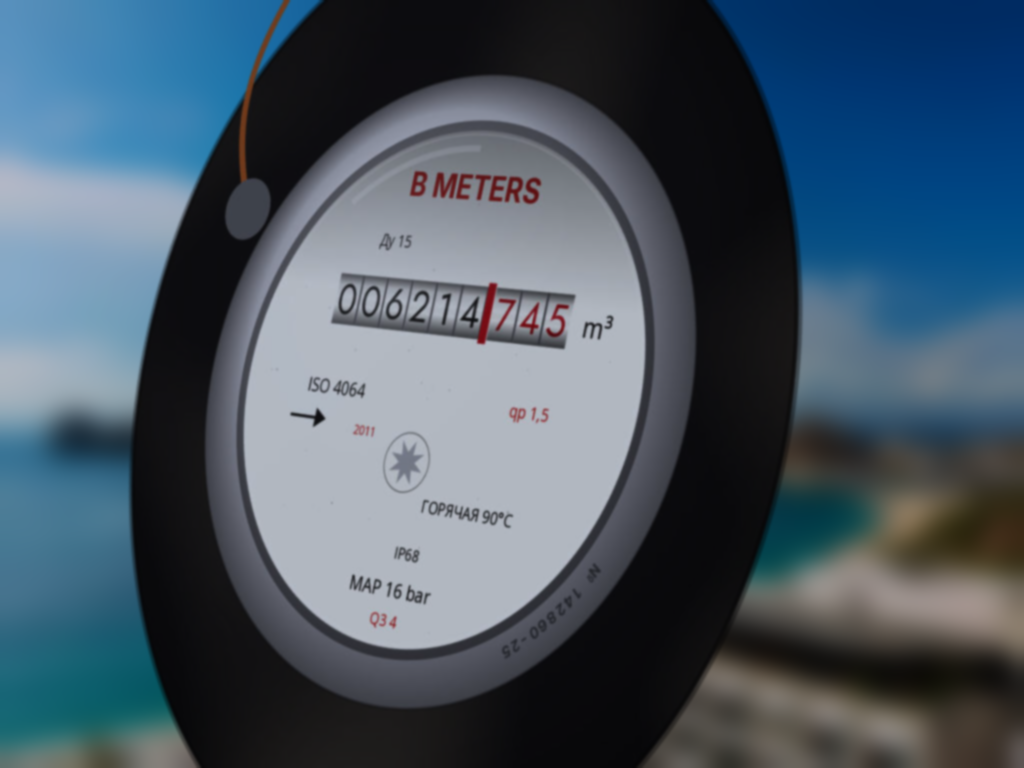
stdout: 6214.745 m³
